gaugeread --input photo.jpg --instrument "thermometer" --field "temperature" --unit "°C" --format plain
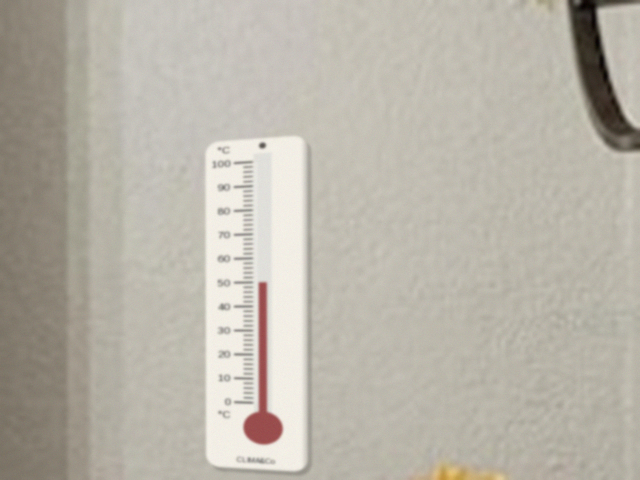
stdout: 50 °C
